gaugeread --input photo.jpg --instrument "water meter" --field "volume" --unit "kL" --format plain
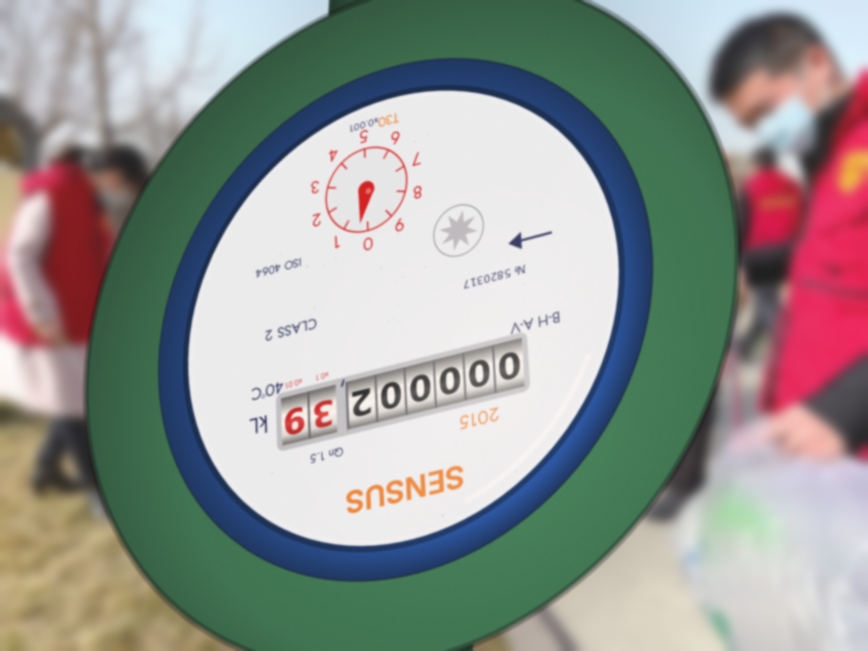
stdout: 2.390 kL
